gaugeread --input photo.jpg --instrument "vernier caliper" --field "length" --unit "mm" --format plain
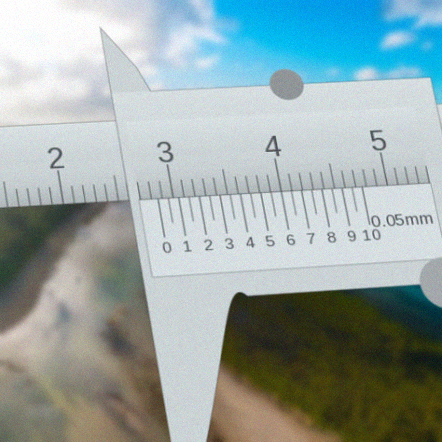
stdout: 28.6 mm
